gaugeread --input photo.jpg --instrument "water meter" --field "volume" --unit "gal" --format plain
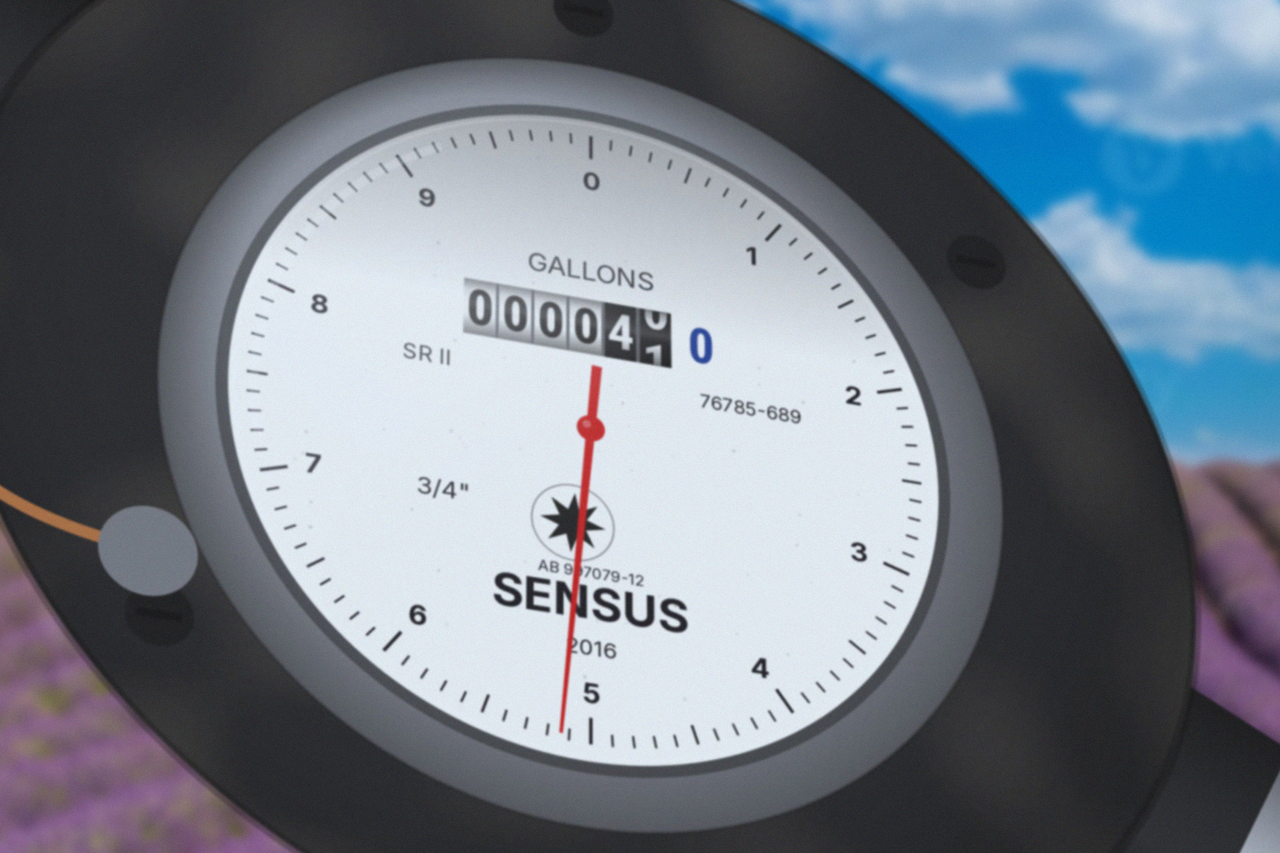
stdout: 405.1 gal
